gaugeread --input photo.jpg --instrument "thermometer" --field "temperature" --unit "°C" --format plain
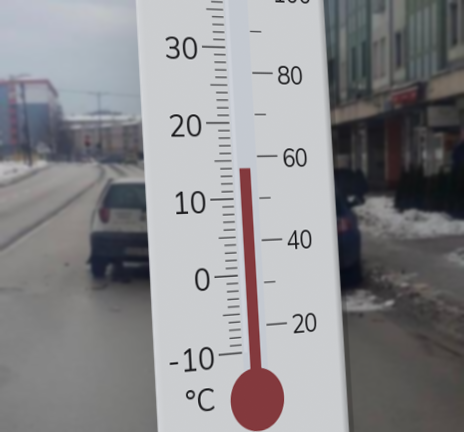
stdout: 14 °C
